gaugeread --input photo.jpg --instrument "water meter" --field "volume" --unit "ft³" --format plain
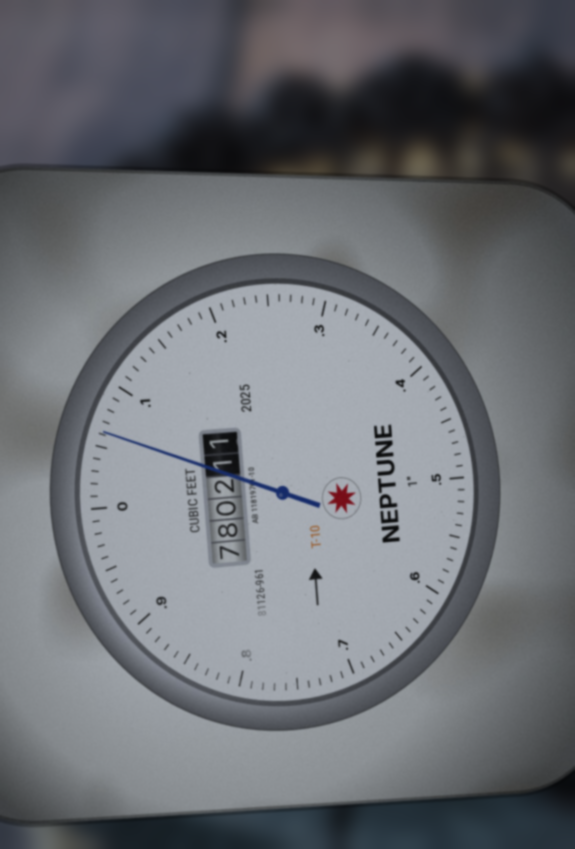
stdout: 780211.06 ft³
